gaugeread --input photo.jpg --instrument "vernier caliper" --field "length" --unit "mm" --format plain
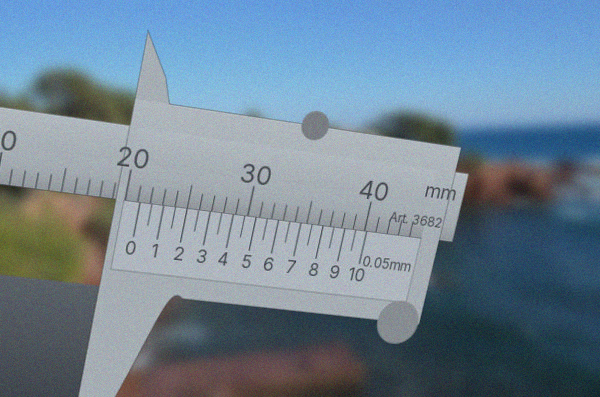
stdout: 21.2 mm
